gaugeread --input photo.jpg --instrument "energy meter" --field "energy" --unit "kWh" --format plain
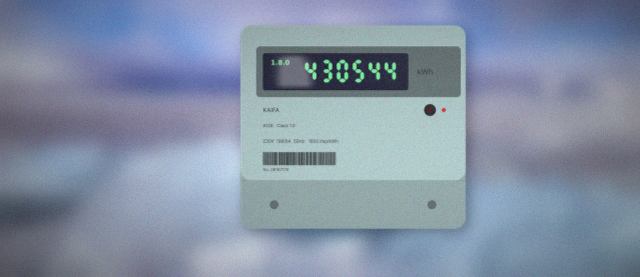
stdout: 430544 kWh
